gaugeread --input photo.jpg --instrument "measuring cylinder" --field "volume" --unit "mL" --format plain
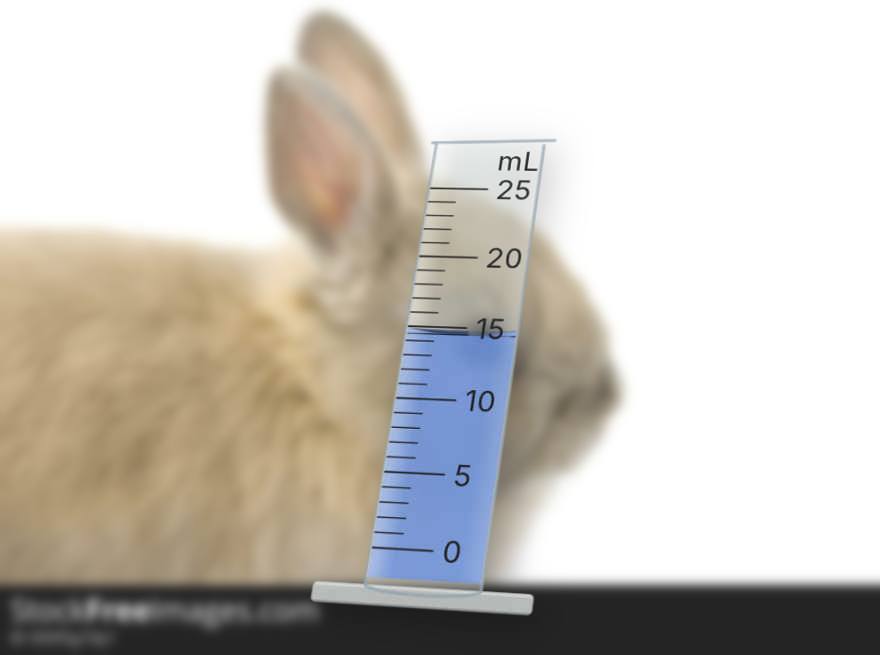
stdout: 14.5 mL
